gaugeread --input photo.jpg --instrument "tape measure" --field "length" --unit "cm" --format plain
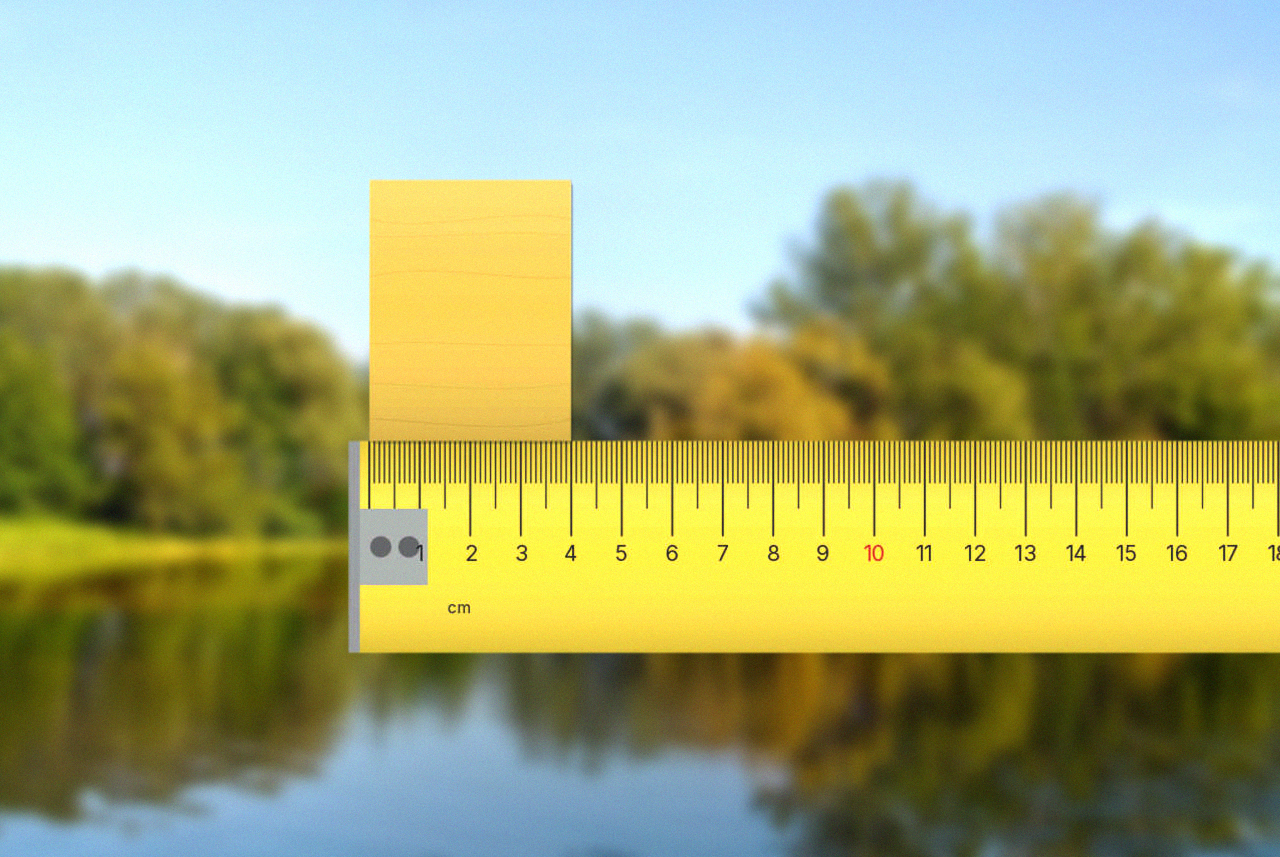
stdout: 4 cm
